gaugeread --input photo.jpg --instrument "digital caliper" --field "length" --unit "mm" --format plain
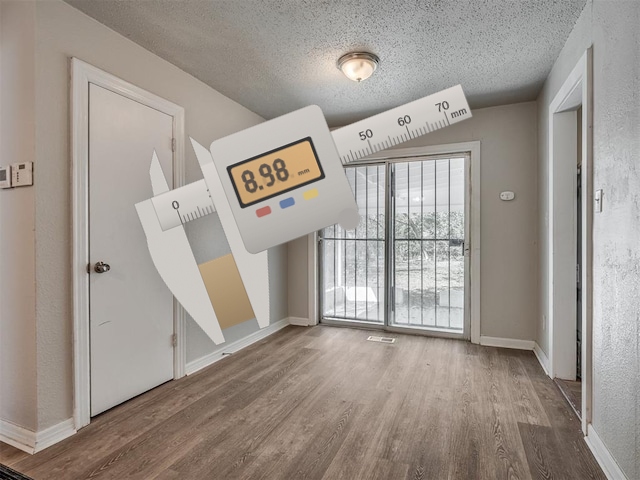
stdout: 8.98 mm
